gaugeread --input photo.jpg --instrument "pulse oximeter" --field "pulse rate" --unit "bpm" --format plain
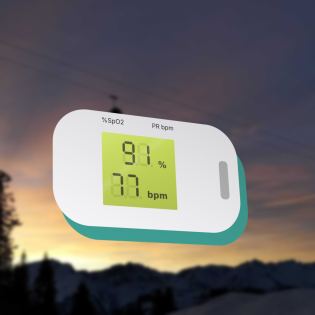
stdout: 77 bpm
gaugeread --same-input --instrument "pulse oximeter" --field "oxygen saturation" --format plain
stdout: 91 %
